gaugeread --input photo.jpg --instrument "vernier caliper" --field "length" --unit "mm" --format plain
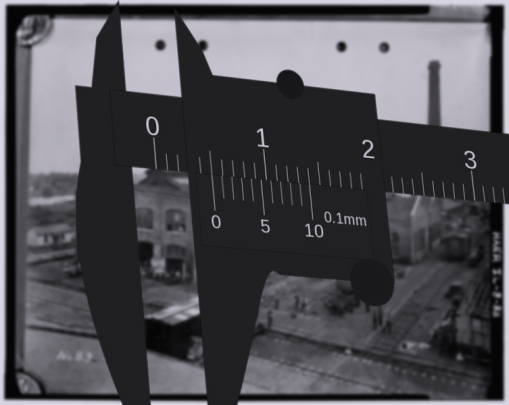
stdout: 5.0 mm
